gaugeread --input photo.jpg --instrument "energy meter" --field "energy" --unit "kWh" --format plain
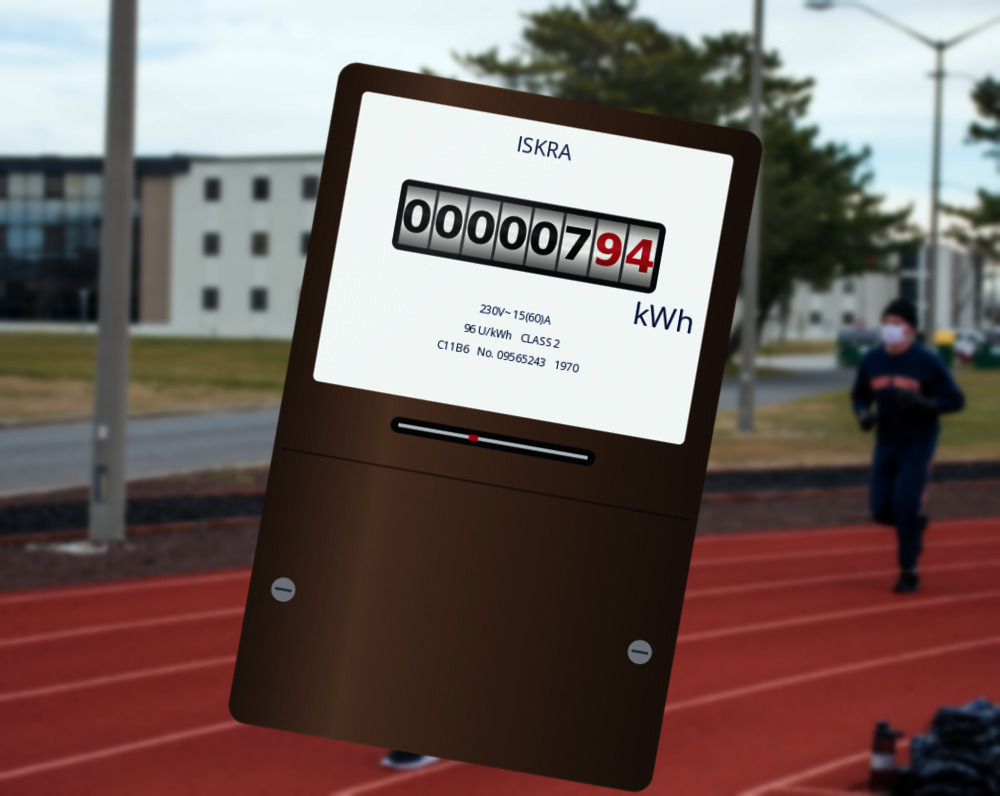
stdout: 7.94 kWh
